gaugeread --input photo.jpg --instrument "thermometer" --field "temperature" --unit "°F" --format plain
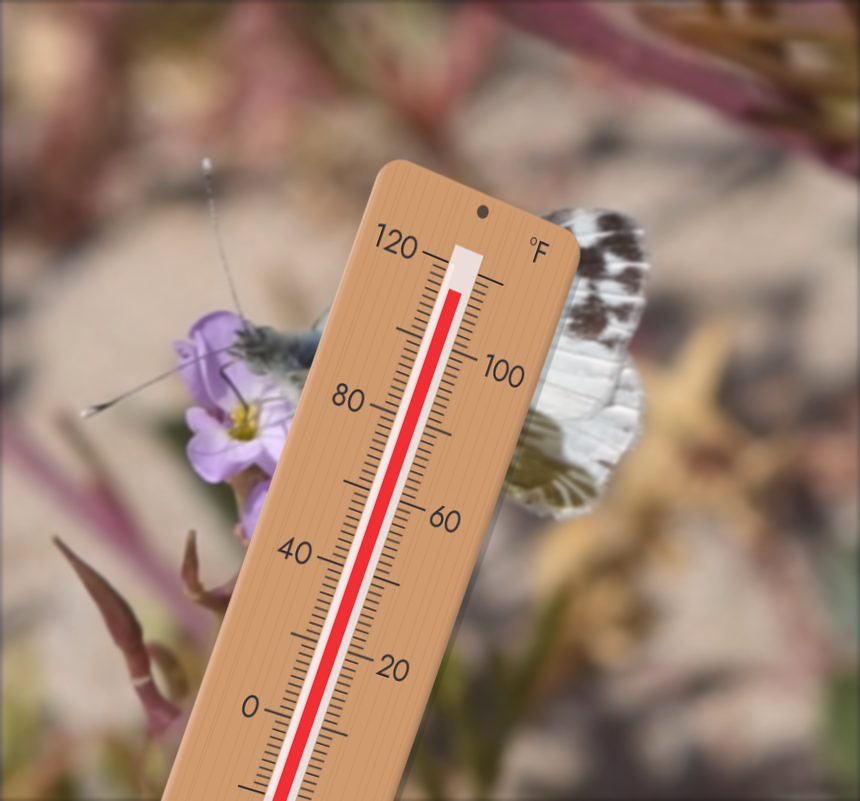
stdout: 114 °F
